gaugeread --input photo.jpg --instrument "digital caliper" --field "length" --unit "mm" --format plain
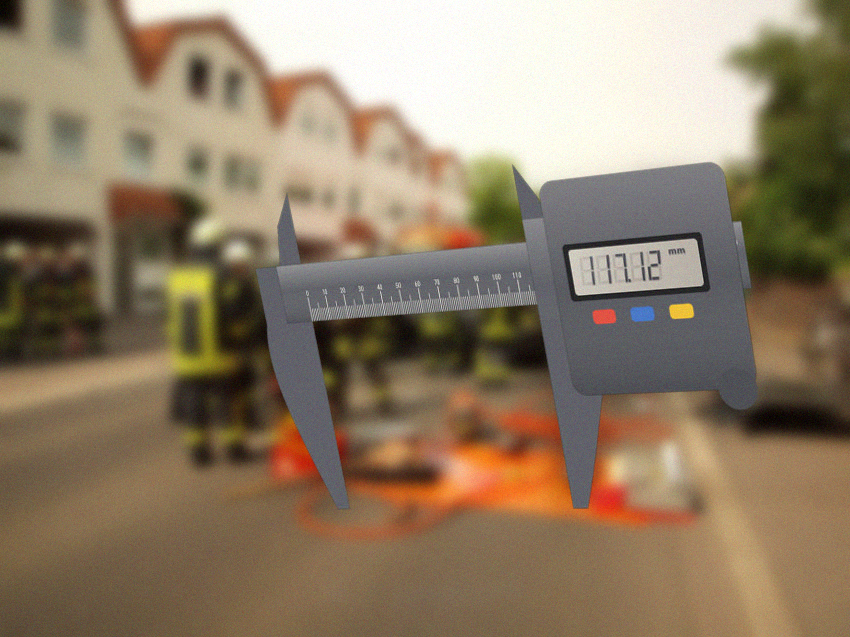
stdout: 117.12 mm
